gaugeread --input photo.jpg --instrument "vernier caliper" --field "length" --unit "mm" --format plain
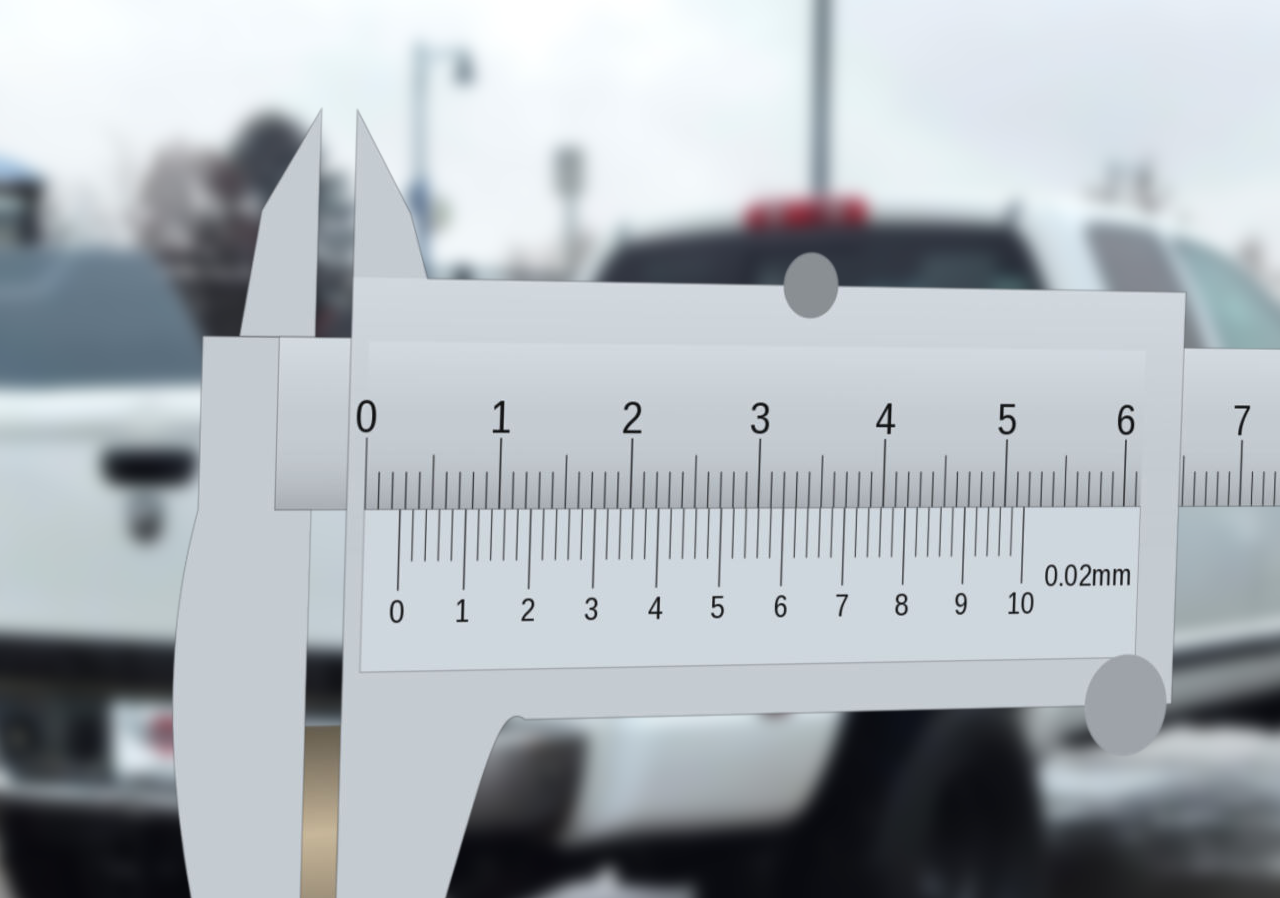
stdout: 2.6 mm
